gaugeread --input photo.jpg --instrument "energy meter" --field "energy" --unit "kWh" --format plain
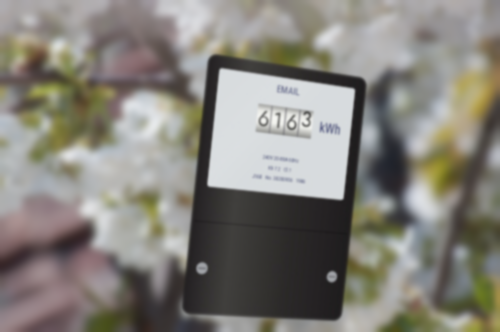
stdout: 6163 kWh
